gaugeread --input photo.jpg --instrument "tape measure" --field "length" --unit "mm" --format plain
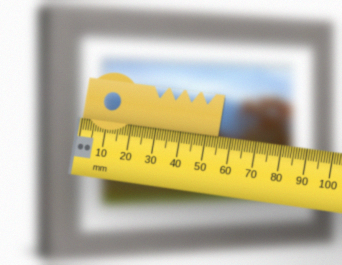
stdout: 55 mm
